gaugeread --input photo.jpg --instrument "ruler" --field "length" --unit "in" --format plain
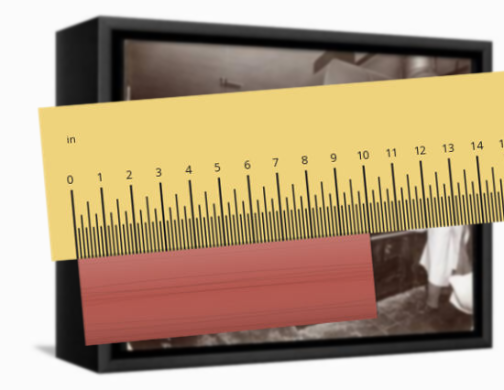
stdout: 10 in
